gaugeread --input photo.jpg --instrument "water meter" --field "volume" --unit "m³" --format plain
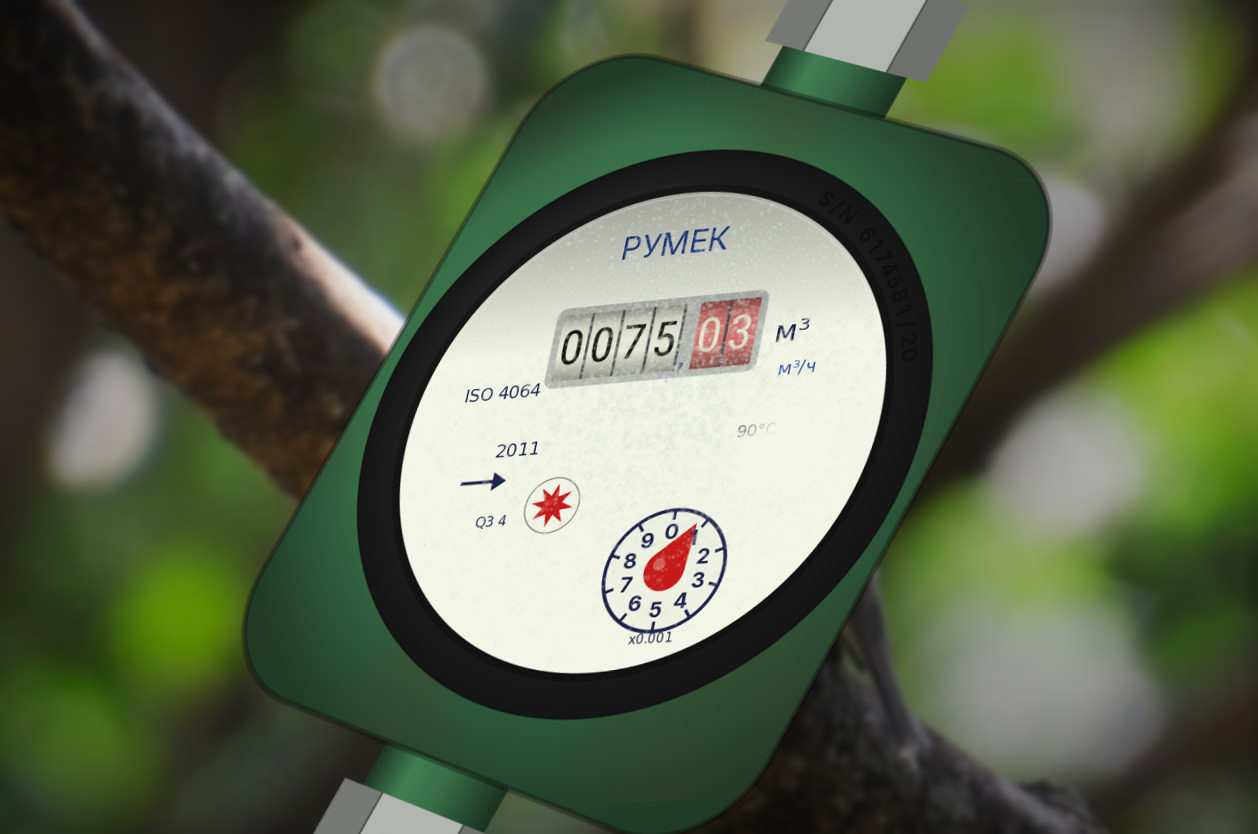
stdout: 75.030 m³
